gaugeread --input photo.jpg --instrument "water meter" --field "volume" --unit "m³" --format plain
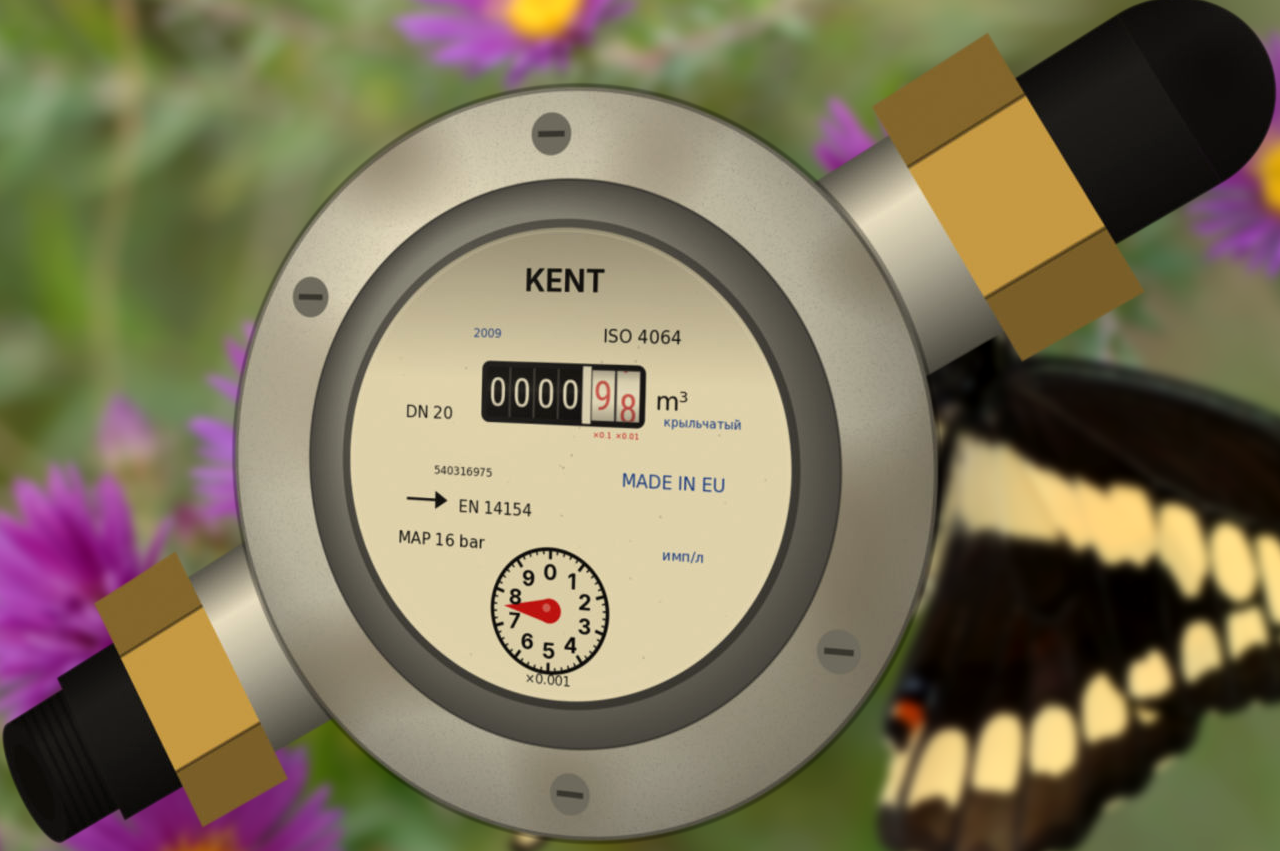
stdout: 0.977 m³
